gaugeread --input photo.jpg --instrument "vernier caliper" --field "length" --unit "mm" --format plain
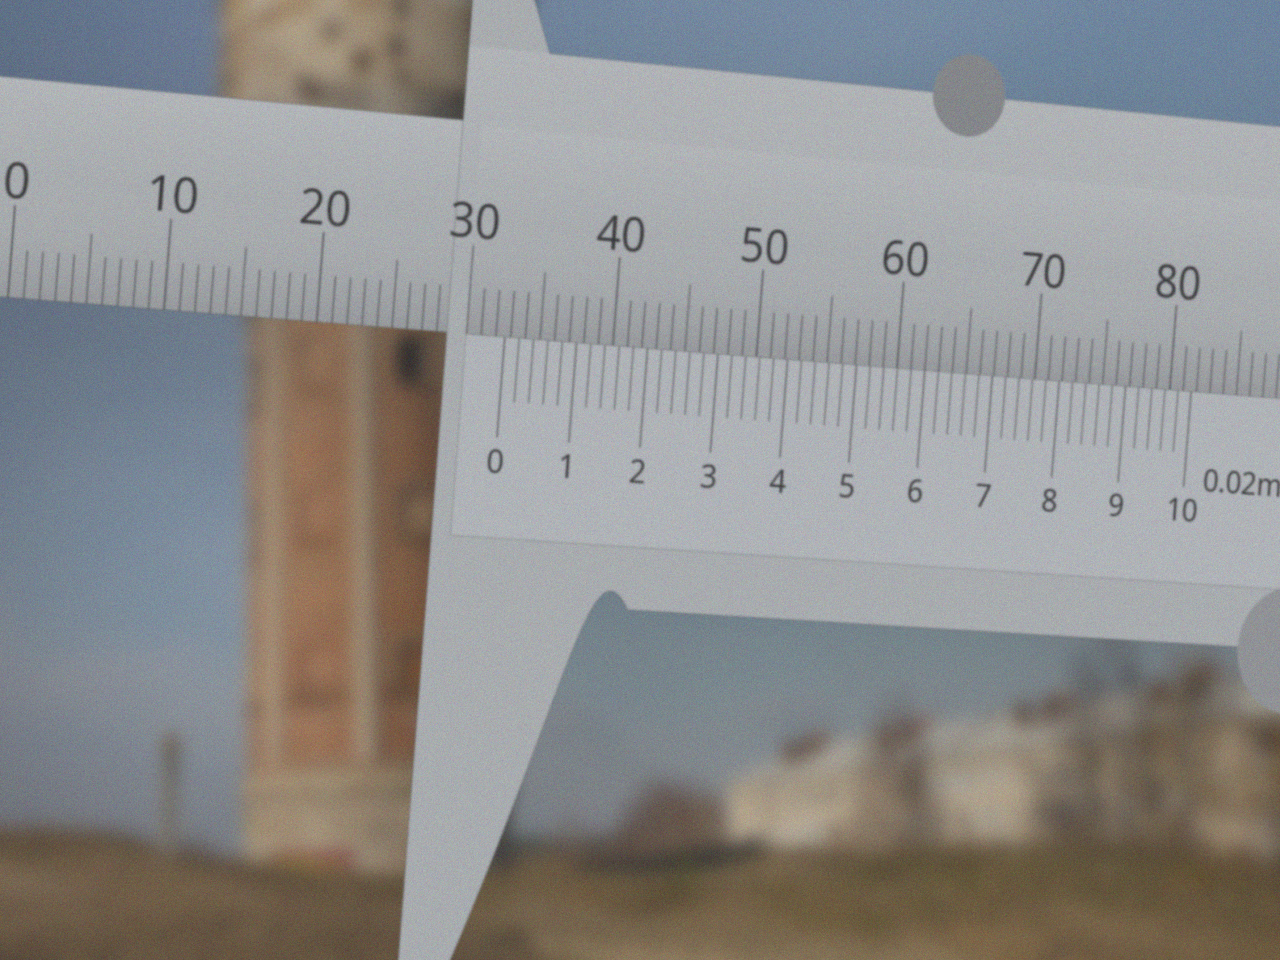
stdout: 32.6 mm
